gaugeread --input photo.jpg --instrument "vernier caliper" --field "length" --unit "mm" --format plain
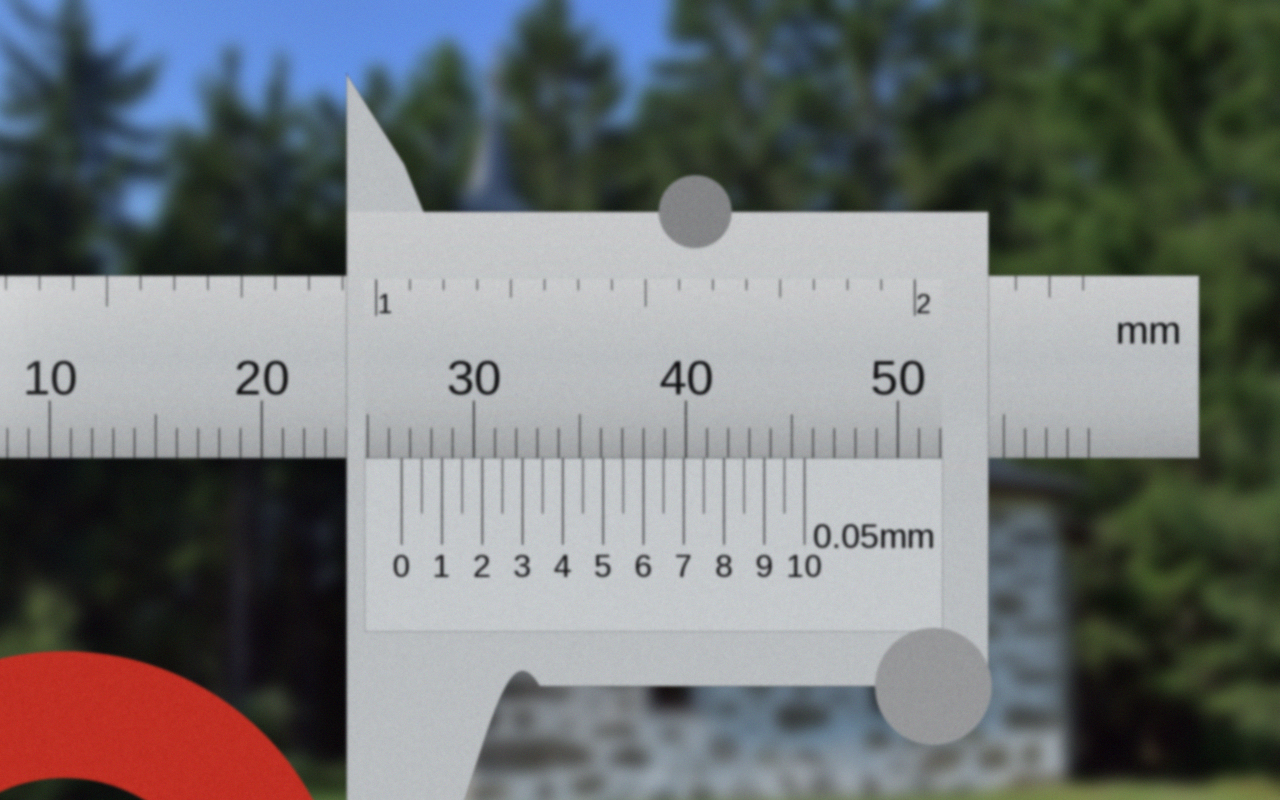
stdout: 26.6 mm
